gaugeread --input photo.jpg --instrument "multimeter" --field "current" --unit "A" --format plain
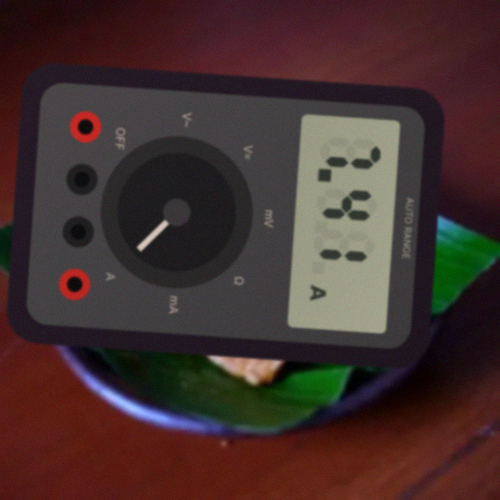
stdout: 7.41 A
